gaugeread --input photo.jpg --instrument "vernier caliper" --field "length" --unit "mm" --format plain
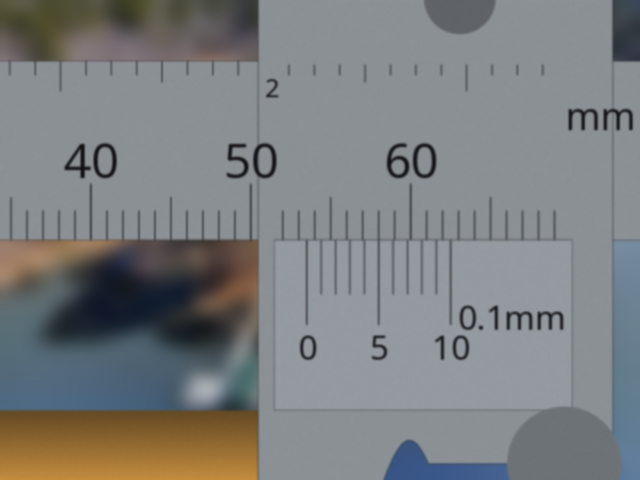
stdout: 53.5 mm
